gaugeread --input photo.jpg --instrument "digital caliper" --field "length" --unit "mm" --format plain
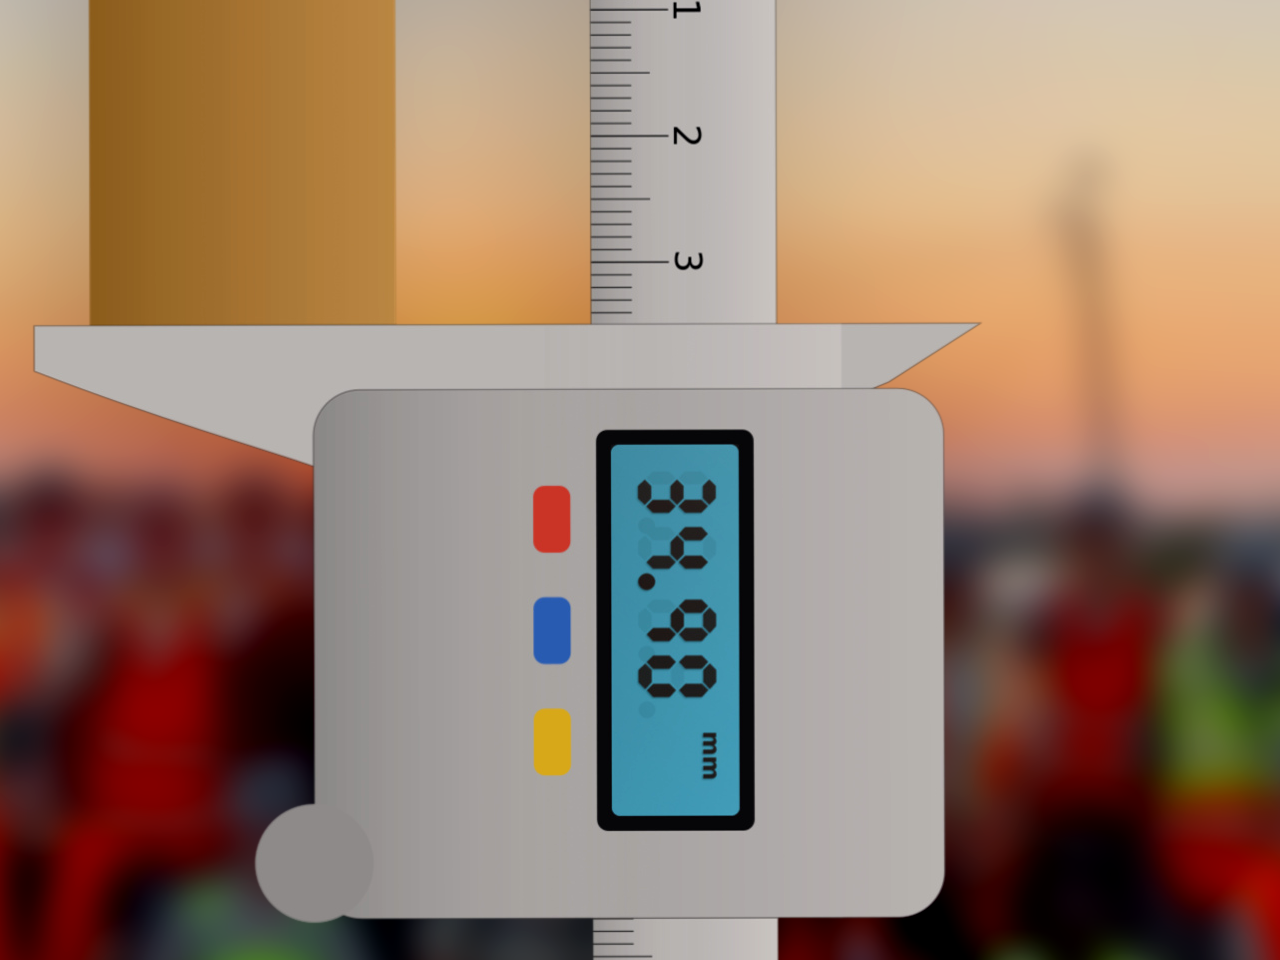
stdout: 34.90 mm
